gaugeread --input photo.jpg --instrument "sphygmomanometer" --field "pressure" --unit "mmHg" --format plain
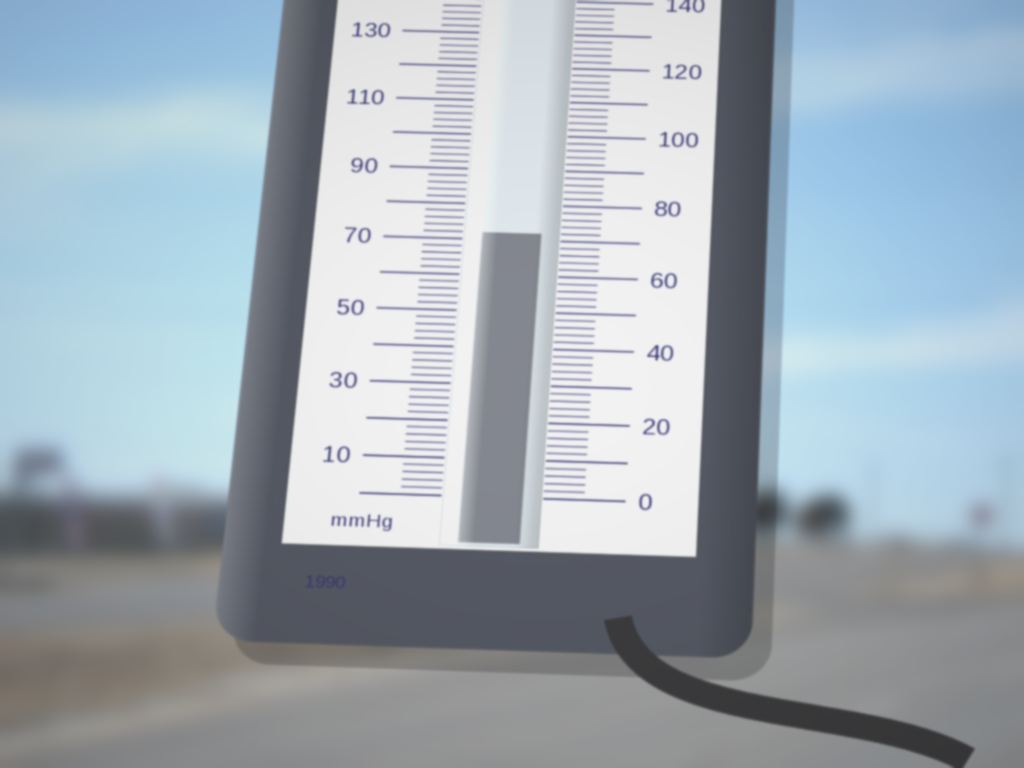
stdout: 72 mmHg
